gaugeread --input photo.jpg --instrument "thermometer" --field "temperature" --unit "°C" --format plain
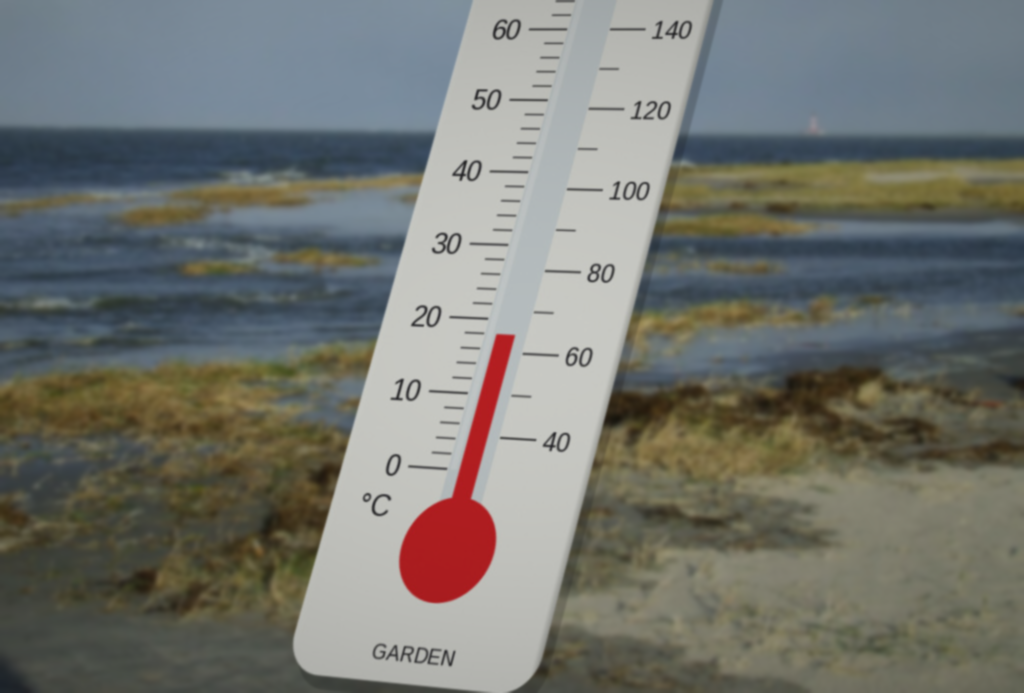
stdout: 18 °C
